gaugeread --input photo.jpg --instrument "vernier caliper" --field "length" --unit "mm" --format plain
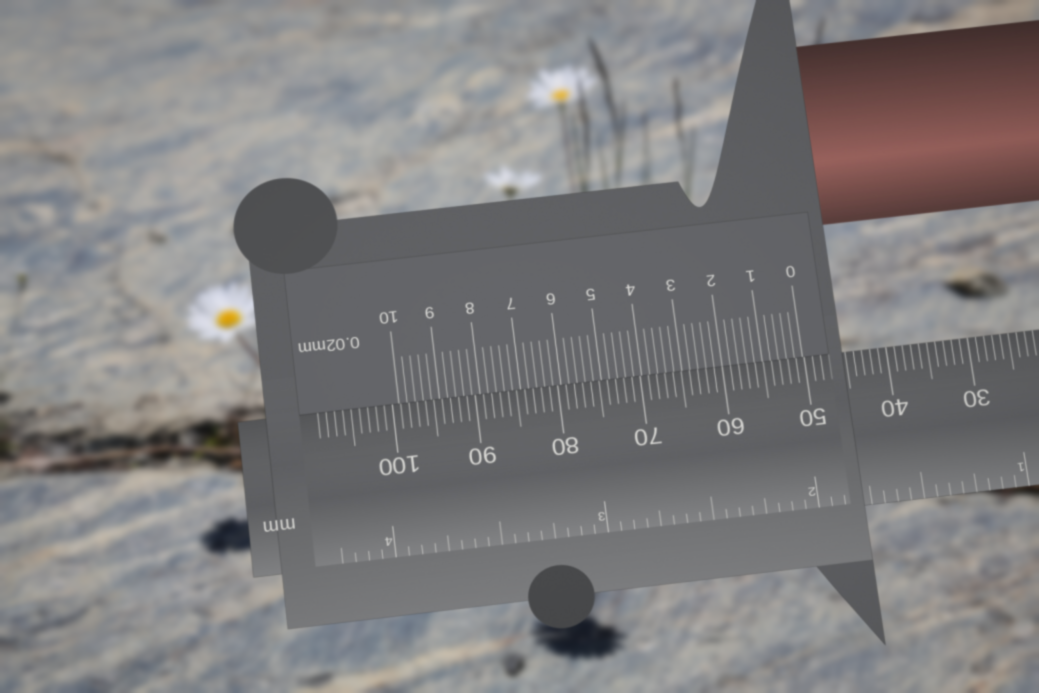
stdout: 50.2 mm
